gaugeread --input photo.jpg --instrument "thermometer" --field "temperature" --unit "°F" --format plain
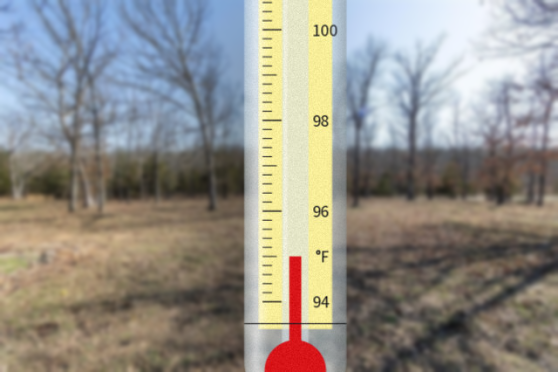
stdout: 95 °F
